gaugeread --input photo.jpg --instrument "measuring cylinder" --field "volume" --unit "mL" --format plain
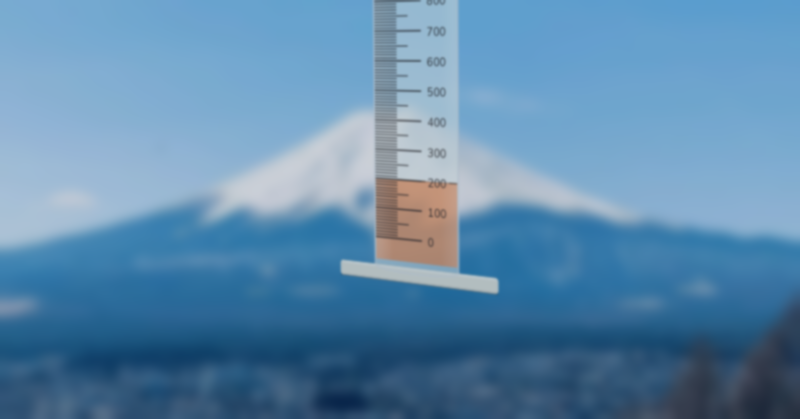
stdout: 200 mL
